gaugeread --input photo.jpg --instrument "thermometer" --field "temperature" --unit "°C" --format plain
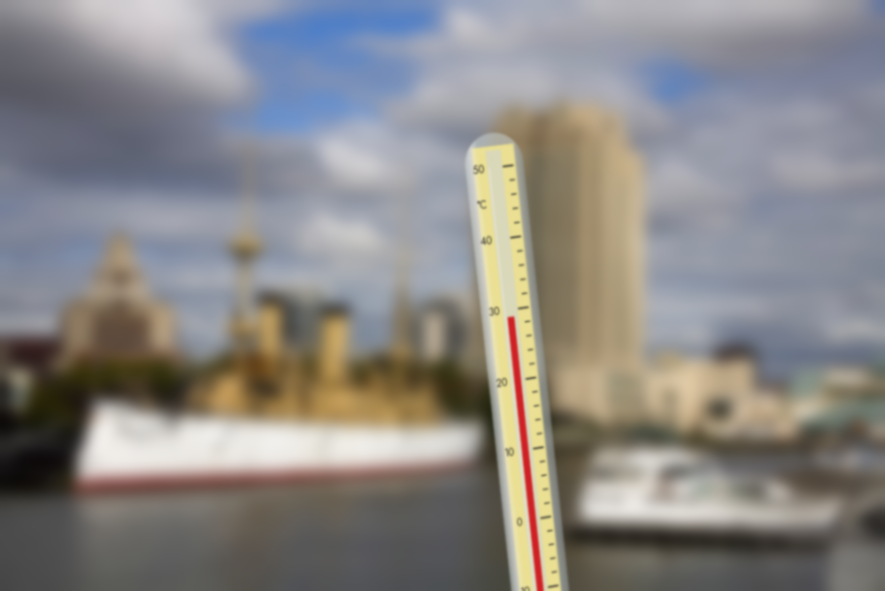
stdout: 29 °C
